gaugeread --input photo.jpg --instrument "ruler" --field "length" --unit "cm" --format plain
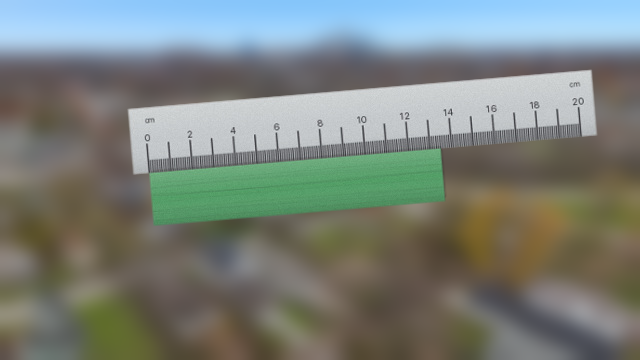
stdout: 13.5 cm
